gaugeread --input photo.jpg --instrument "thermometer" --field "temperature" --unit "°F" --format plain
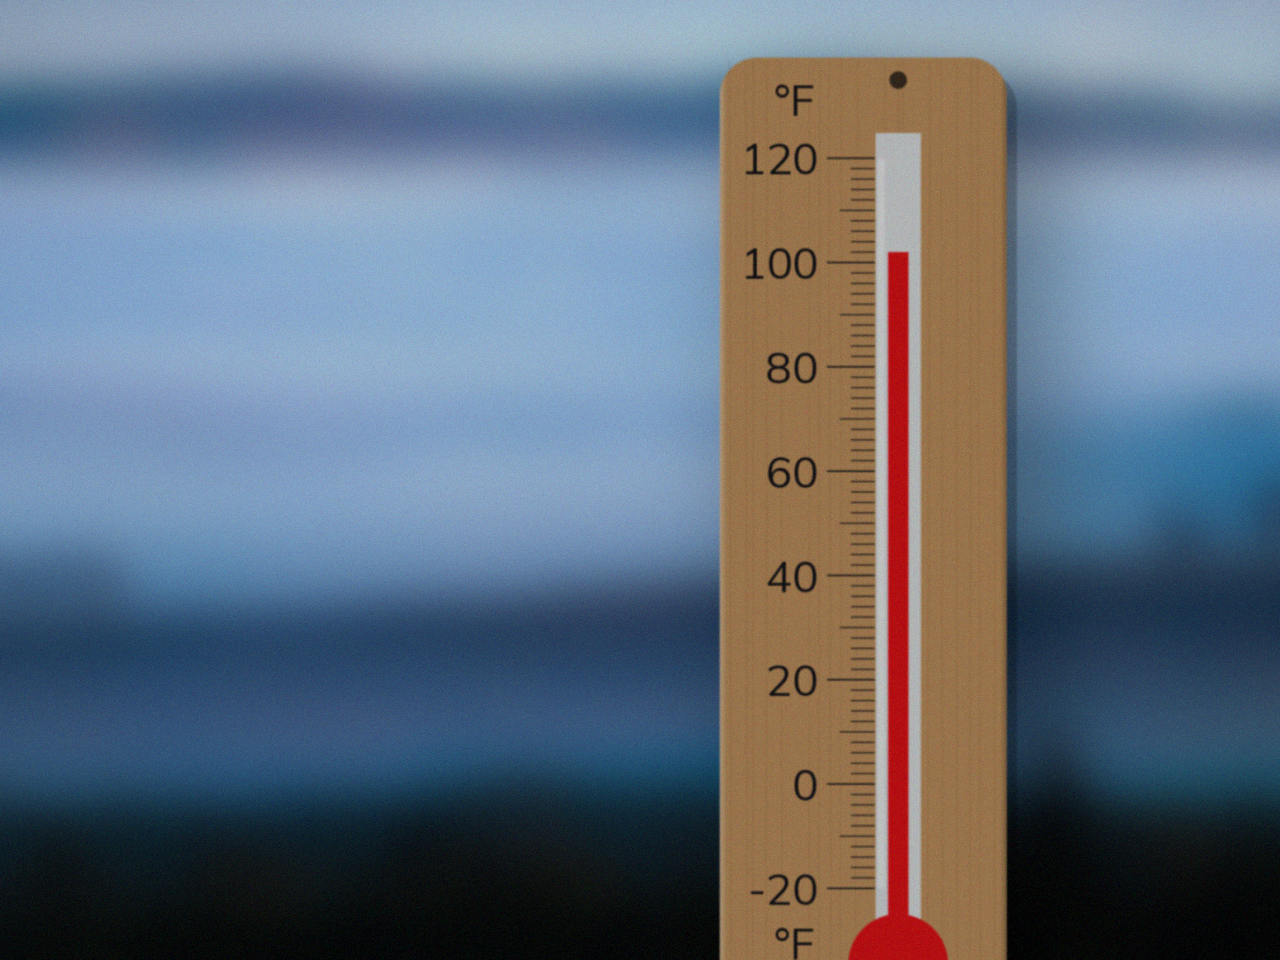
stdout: 102 °F
